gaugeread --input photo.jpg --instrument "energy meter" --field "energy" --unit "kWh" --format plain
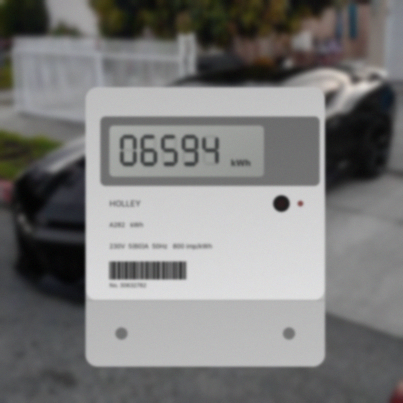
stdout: 6594 kWh
